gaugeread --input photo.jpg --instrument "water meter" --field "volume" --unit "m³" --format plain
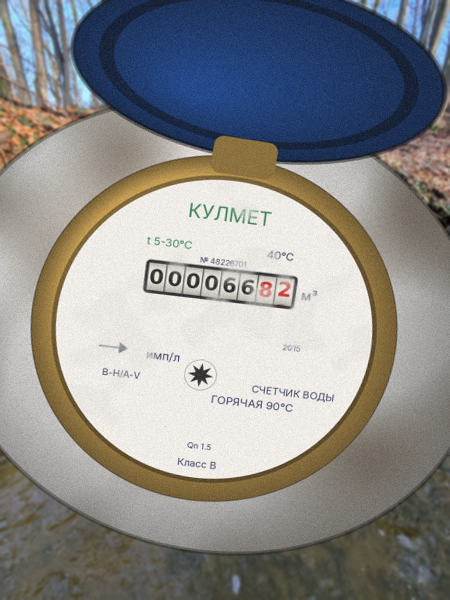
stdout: 66.82 m³
